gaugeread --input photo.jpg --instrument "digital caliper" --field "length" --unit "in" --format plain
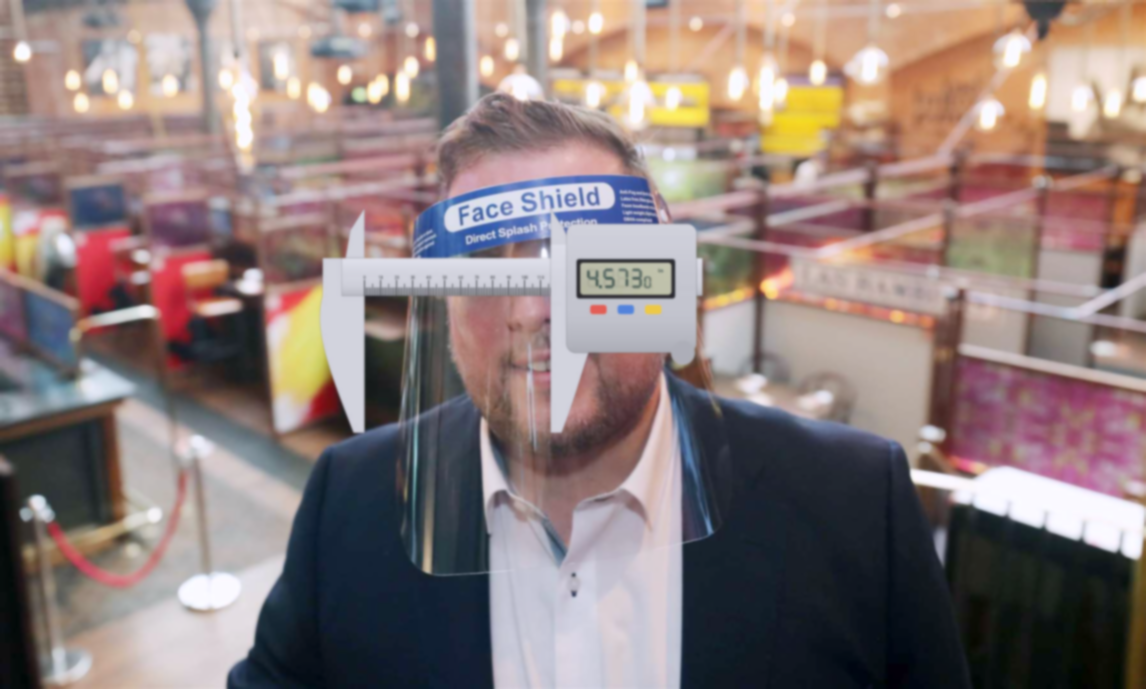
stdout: 4.5730 in
